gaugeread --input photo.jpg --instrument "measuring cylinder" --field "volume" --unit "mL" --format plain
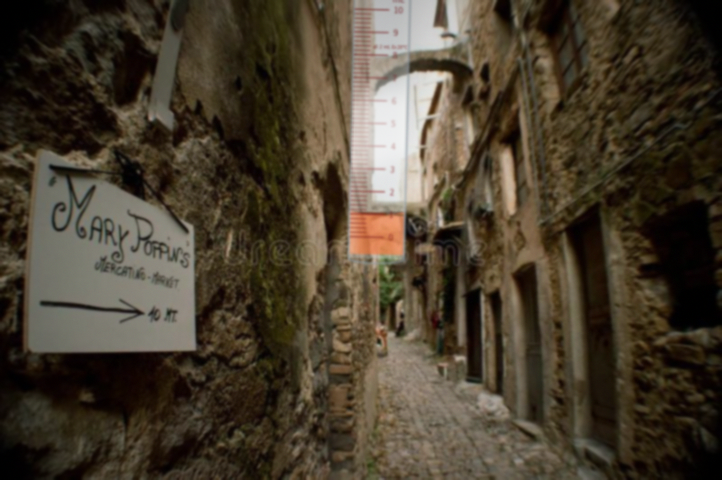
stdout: 1 mL
